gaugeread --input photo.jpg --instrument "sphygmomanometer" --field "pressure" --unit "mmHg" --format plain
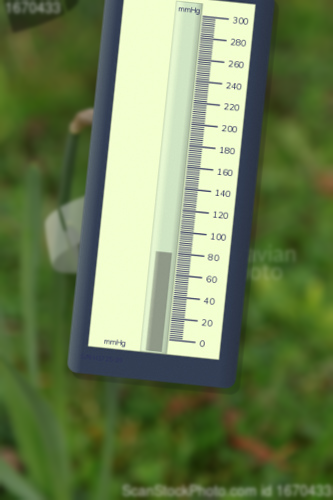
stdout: 80 mmHg
